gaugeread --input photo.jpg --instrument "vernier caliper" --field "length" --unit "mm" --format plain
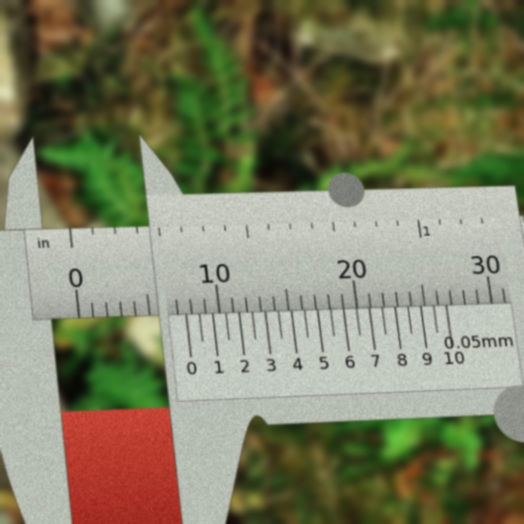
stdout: 7.6 mm
